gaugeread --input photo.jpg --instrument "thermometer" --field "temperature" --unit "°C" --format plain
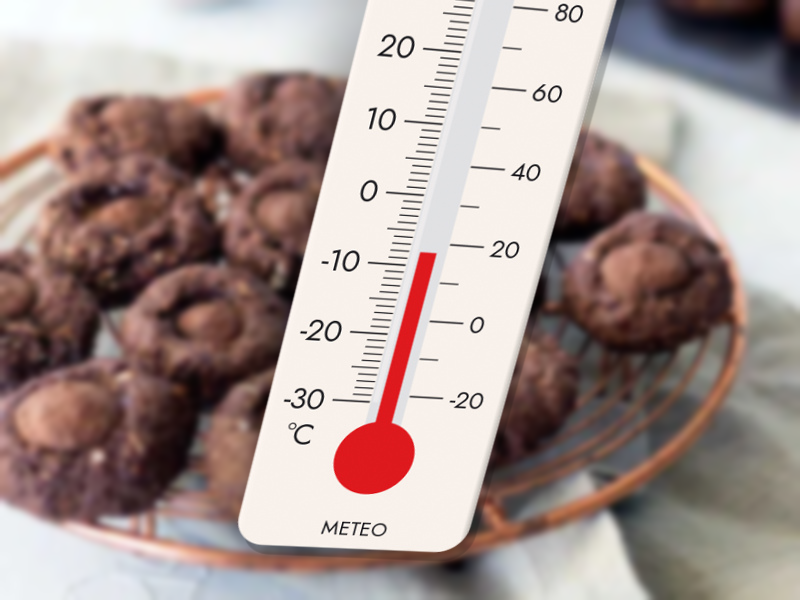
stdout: -8 °C
